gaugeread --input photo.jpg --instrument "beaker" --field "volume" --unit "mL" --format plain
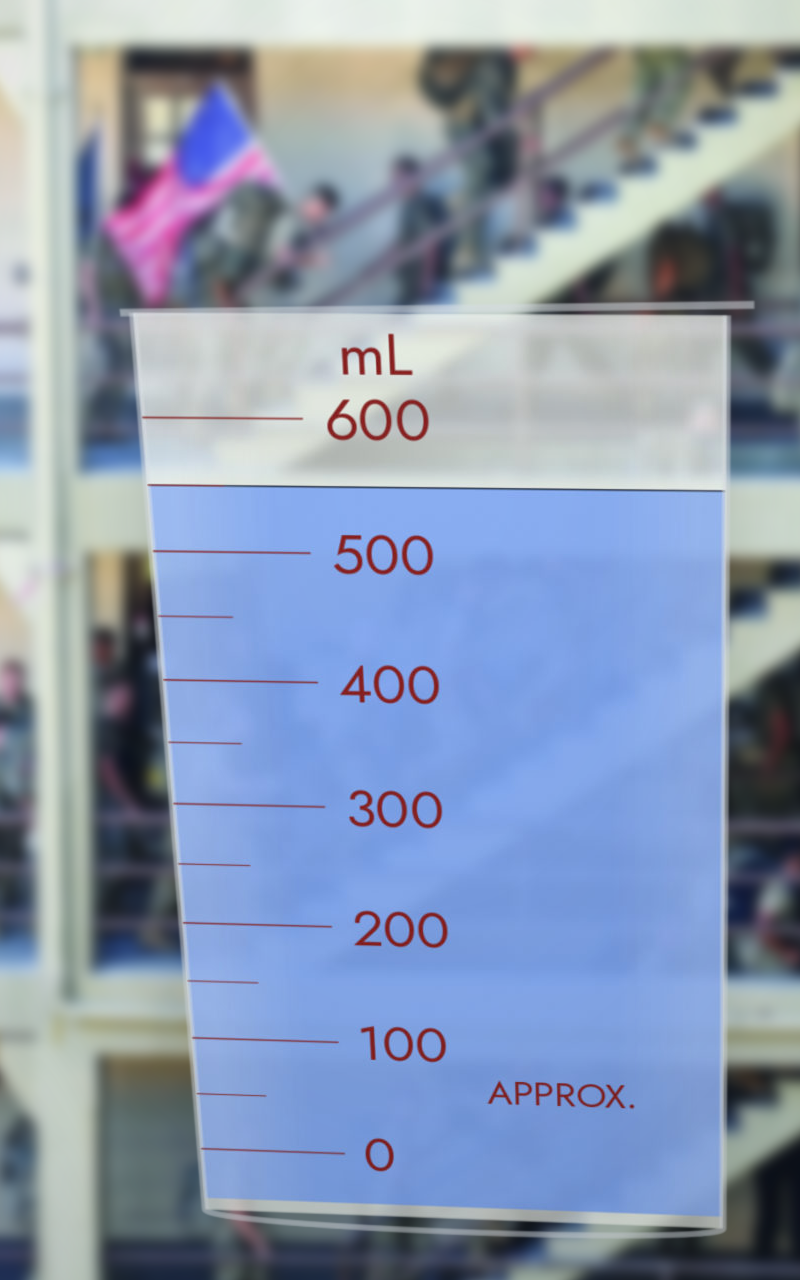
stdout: 550 mL
